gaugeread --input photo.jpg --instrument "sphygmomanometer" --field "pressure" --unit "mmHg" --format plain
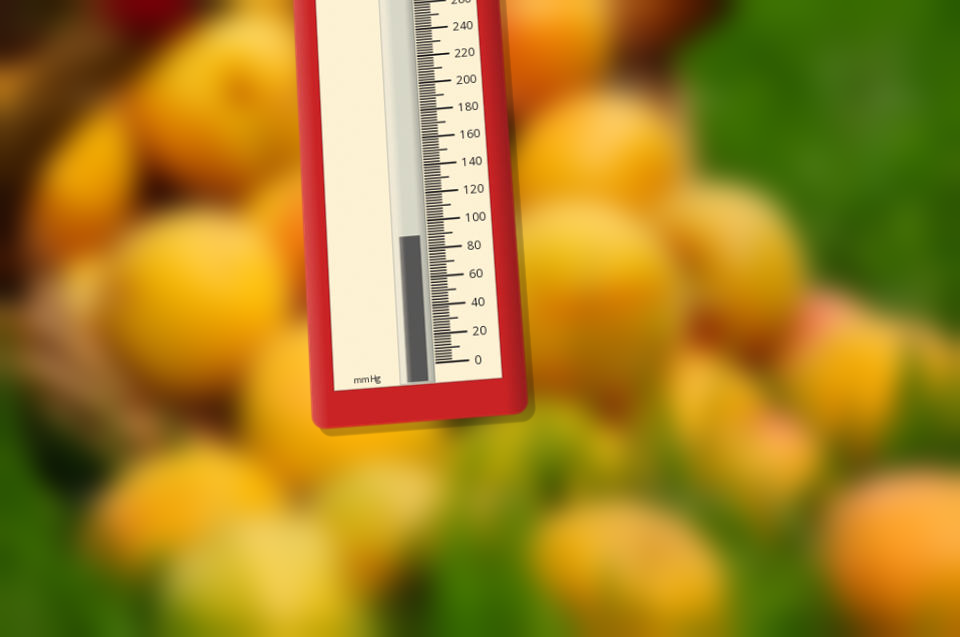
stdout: 90 mmHg
